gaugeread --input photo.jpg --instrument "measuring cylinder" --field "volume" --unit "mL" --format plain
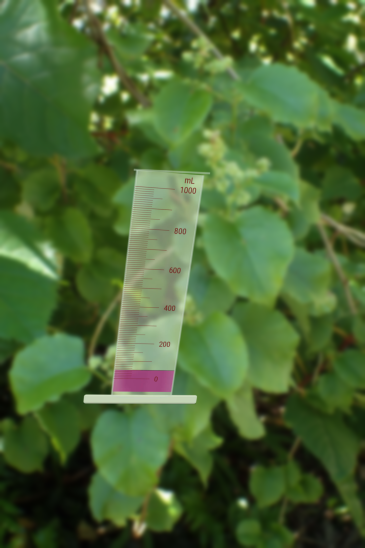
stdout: 50 mL
